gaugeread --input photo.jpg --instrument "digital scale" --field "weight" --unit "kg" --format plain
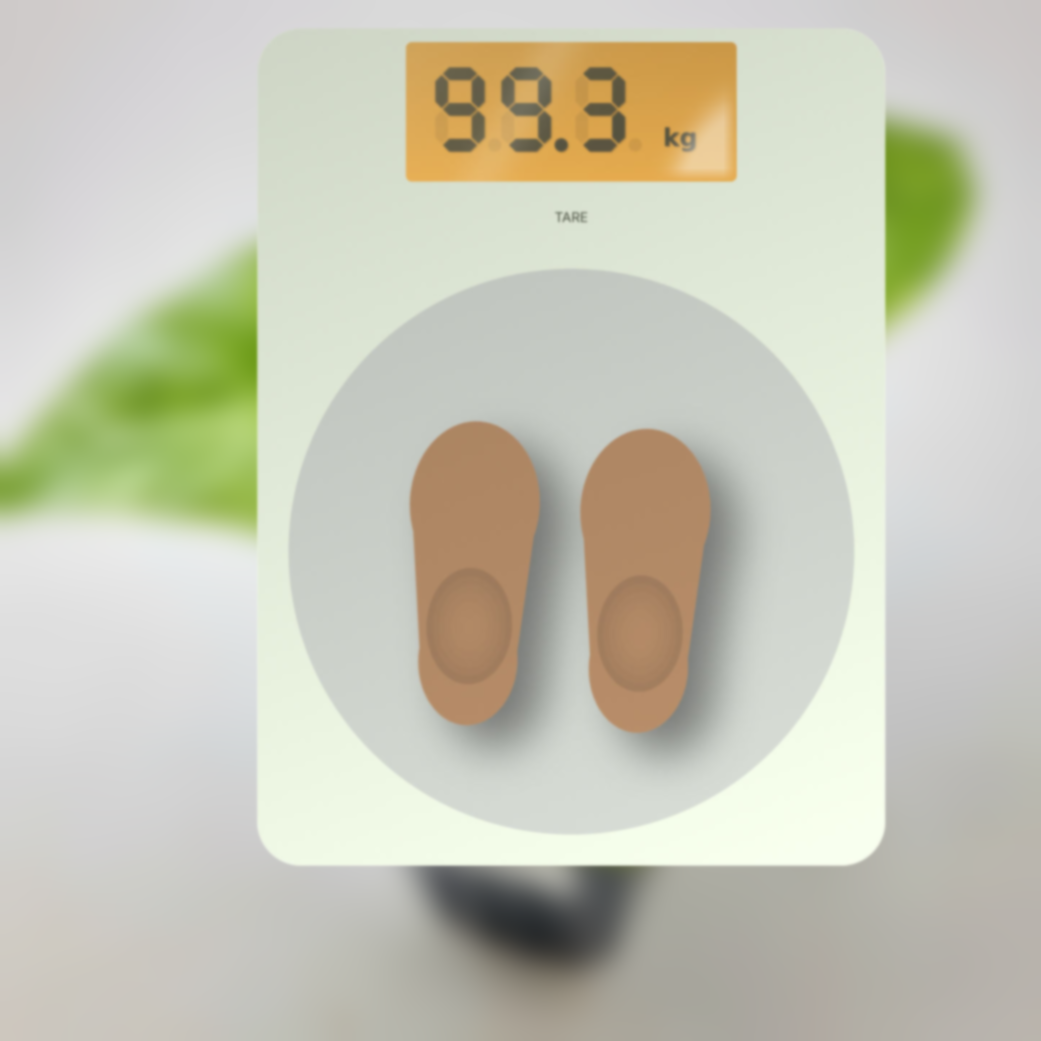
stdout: 99.3 kg
